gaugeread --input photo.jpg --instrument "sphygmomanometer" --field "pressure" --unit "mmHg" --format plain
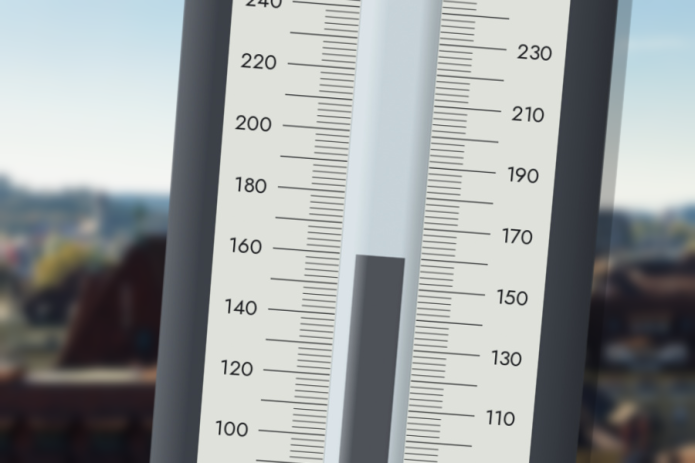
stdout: 160 mmHg
